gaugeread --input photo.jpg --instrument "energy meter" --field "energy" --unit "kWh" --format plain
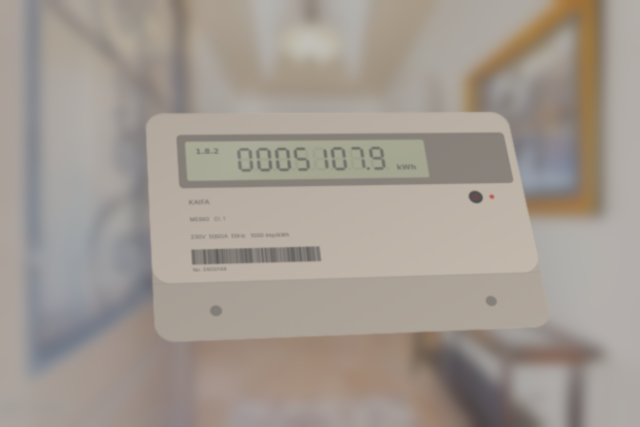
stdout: 5107.9 kWh
